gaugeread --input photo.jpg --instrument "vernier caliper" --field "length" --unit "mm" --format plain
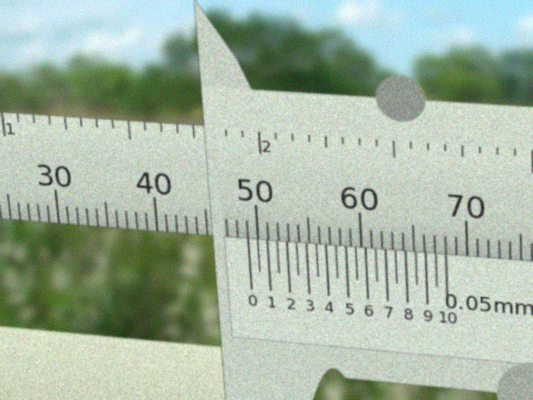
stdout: 49.0 mm
